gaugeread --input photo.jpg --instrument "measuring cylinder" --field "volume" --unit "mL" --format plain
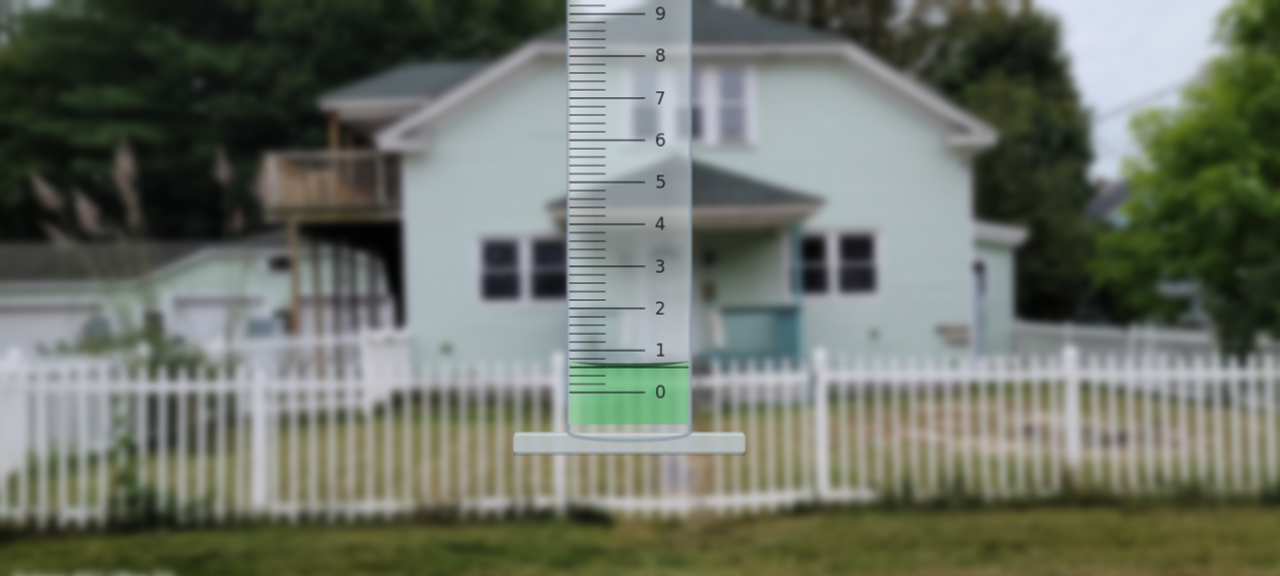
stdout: 0.6 mL
